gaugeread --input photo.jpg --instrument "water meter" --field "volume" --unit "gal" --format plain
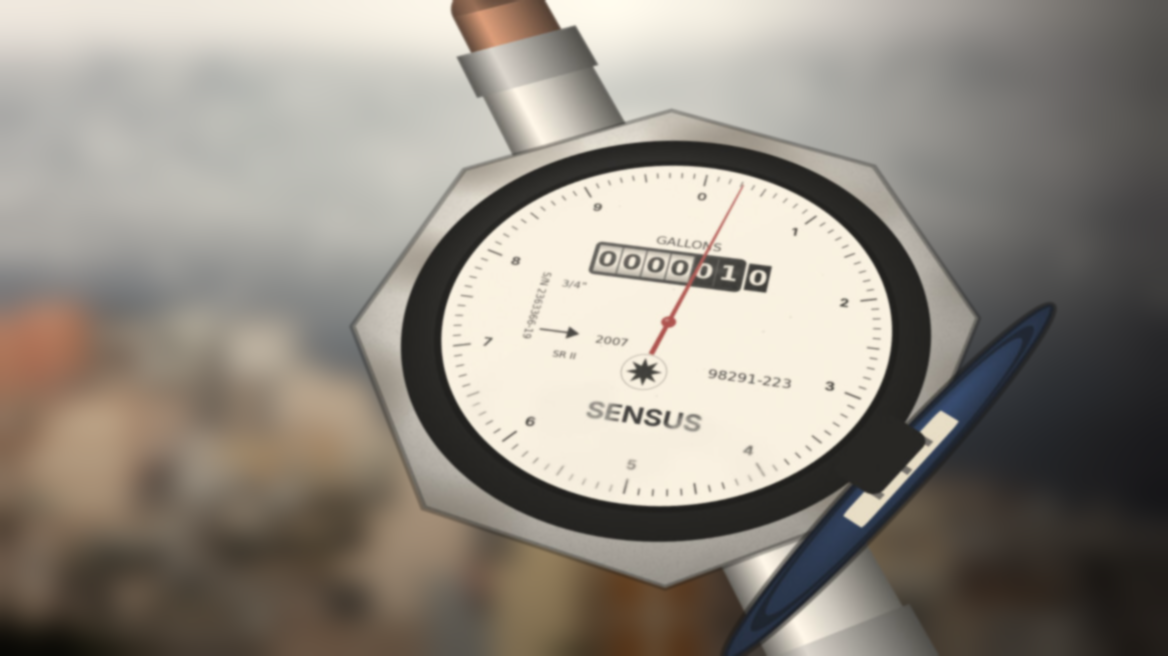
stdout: 10.3 gal
